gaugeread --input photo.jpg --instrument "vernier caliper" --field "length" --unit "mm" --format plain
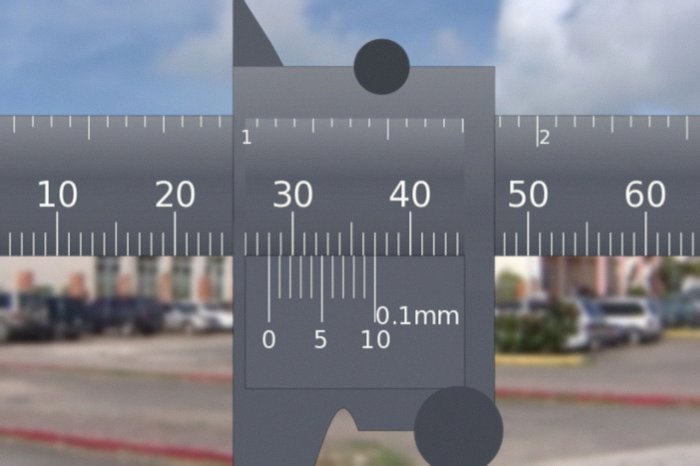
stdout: 28.0 mm
